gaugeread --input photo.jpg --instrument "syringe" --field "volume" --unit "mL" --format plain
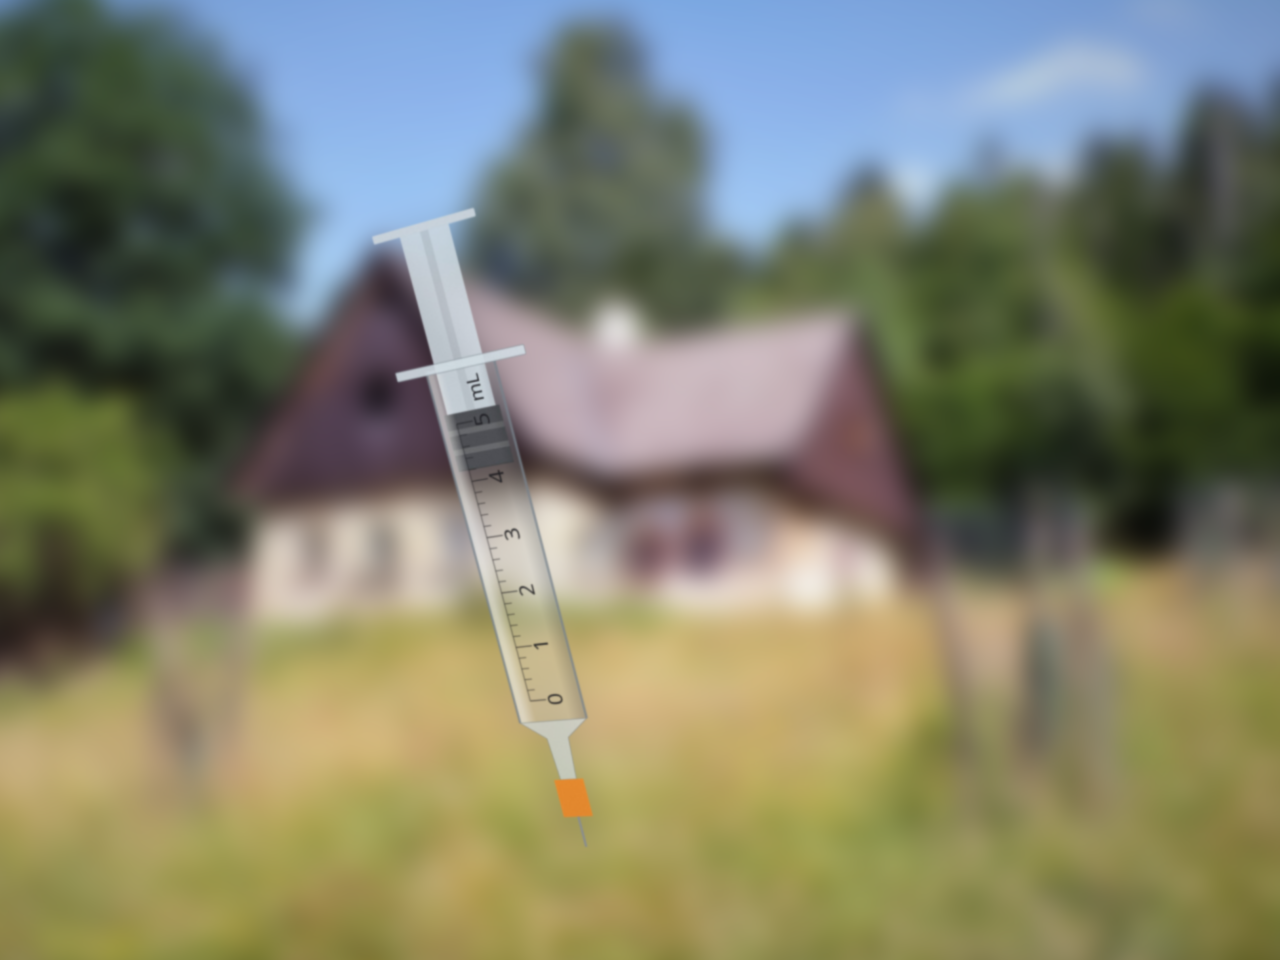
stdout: 4.2 mL
